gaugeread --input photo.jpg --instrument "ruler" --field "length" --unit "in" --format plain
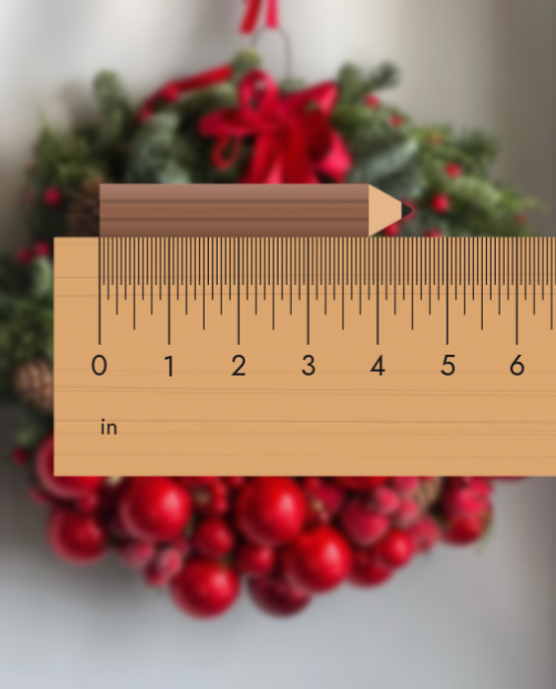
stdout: 4.5 in
